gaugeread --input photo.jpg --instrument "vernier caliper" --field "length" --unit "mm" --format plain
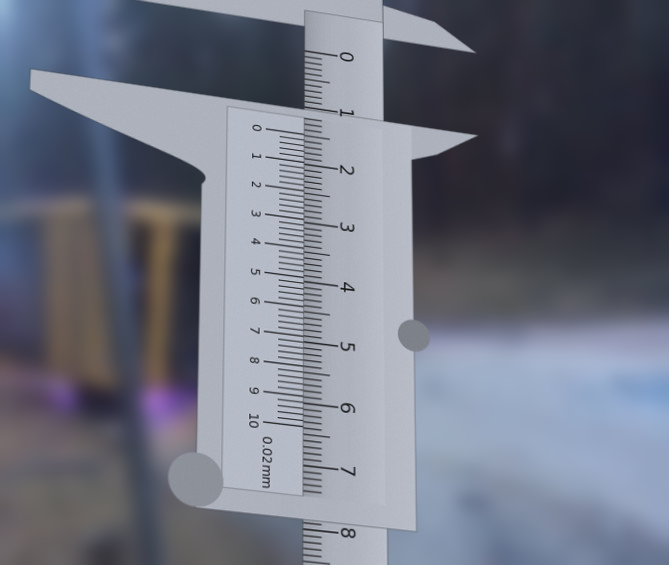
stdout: 14.8 mm
